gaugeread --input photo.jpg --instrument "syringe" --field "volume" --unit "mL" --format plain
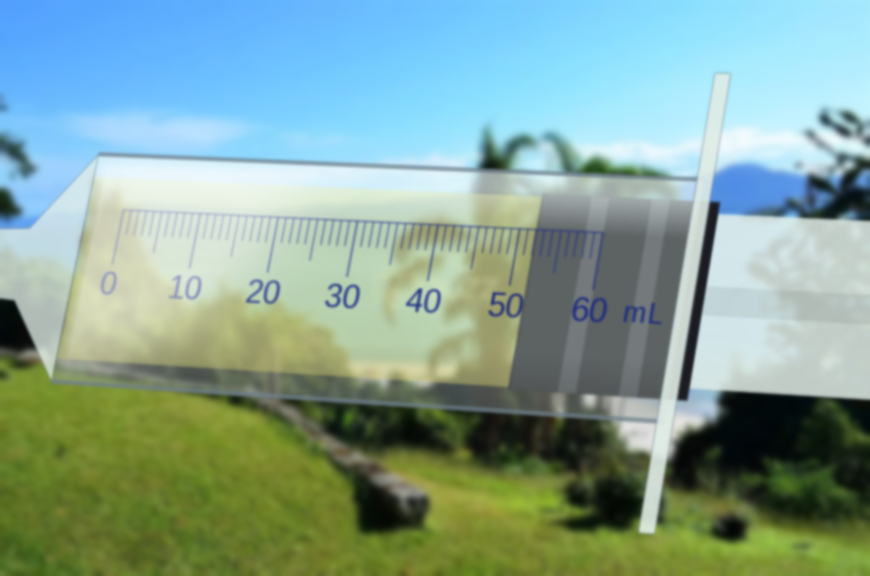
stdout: 52 mL
